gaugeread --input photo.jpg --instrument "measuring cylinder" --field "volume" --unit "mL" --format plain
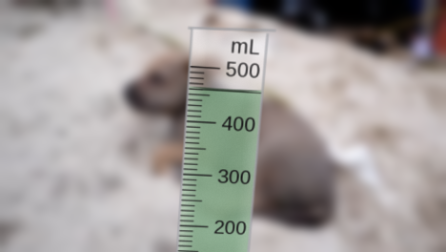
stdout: 460 mL
